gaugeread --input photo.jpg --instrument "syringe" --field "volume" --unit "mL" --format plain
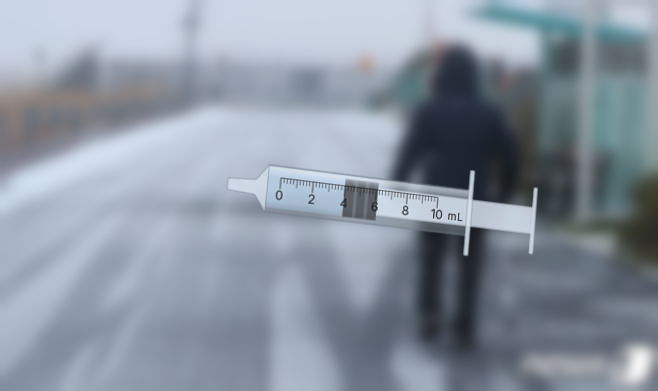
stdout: 4 mL
